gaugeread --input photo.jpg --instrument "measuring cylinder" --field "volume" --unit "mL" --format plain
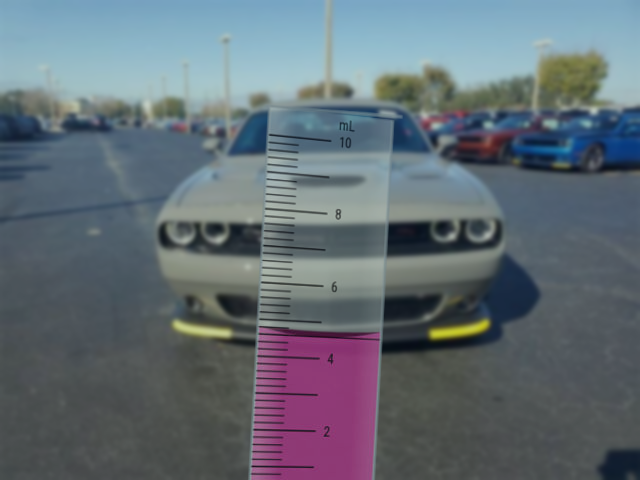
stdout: 4.6 mL
